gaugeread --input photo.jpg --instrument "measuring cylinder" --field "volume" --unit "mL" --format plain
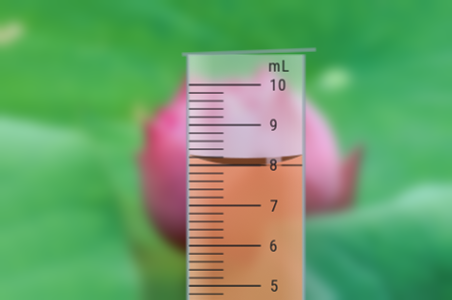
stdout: 8 mL
